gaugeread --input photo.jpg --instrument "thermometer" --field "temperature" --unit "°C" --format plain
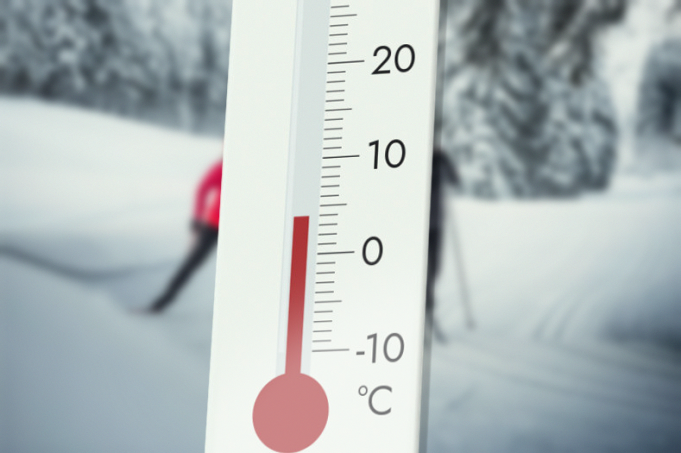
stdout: 4 °C
